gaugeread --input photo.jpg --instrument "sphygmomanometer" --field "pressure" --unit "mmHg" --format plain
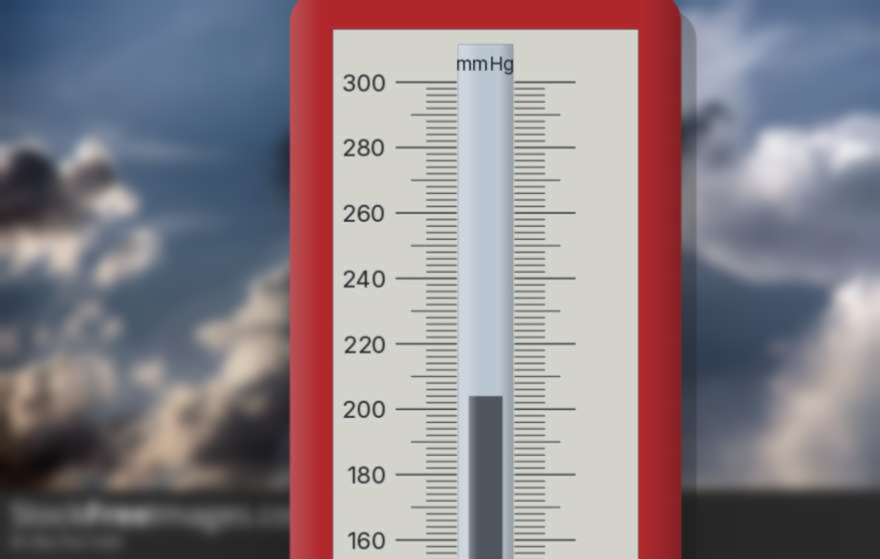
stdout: 204 mmHg
